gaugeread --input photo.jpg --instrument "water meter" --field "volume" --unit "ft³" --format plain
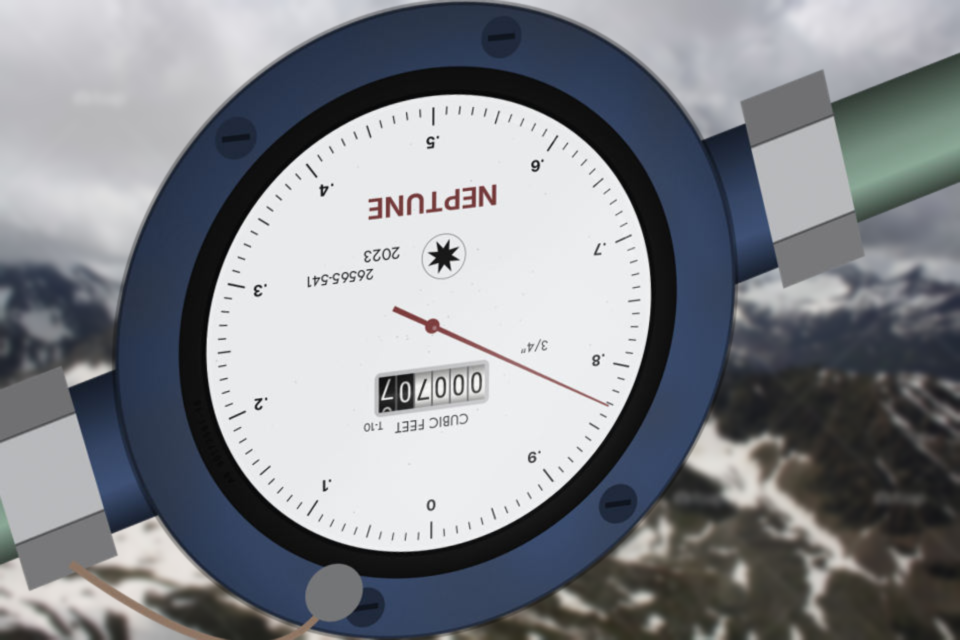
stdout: 706.83 ft³
